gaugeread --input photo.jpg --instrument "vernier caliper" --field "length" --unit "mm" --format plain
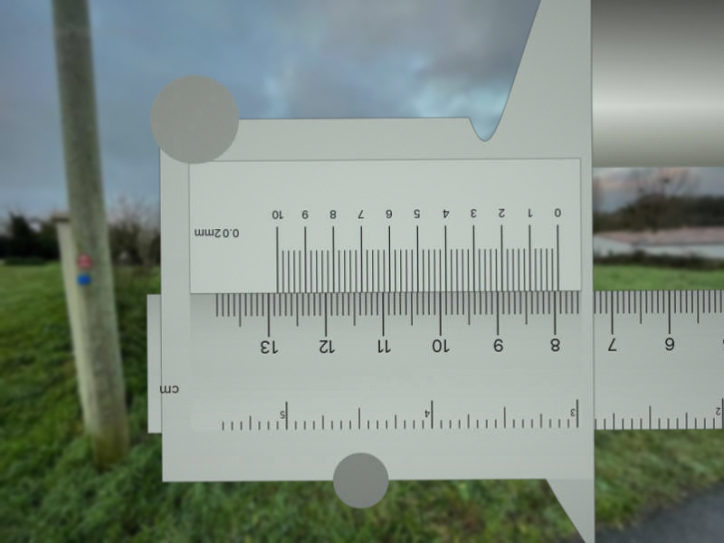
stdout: 79.4 mm
